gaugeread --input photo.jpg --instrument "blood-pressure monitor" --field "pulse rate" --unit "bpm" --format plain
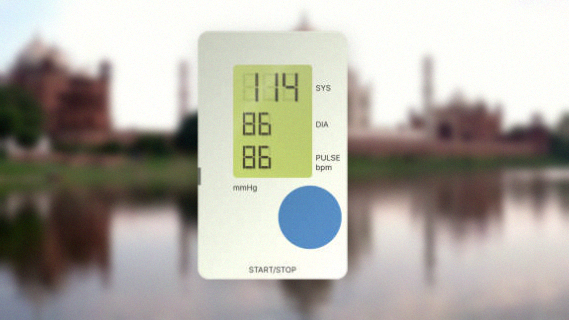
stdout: 86 bpm
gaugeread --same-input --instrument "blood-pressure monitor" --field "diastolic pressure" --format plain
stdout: 86 mmHg
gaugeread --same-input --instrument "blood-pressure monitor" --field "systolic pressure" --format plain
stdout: 114 mmHg
